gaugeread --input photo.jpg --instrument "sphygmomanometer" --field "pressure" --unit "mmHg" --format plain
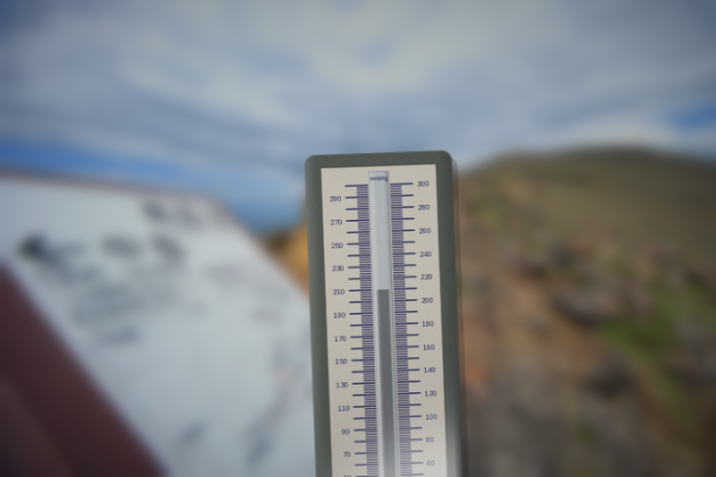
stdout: 210 mmHg
